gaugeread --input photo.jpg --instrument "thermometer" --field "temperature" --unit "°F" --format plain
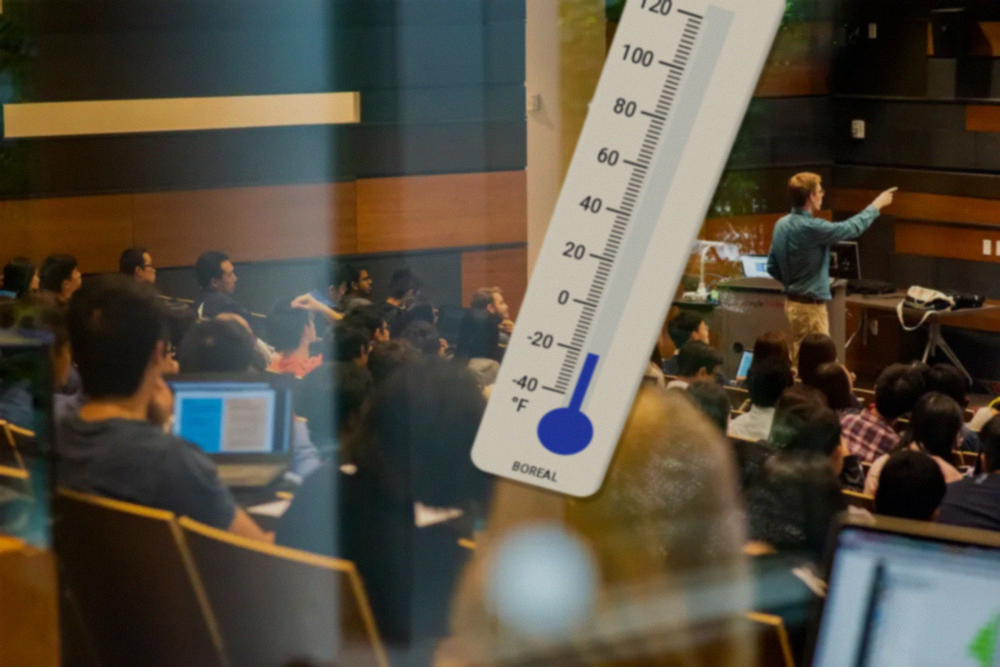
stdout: -20 °F
